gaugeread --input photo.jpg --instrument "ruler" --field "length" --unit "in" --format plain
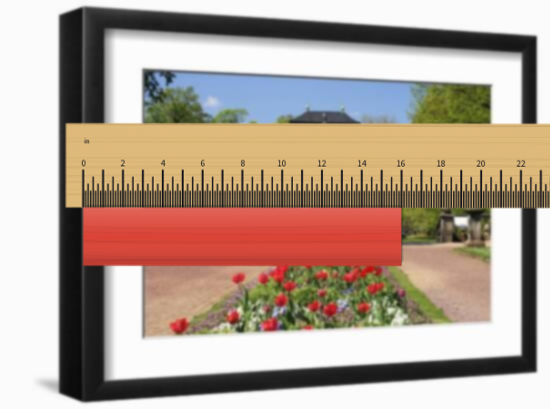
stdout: 16 in
